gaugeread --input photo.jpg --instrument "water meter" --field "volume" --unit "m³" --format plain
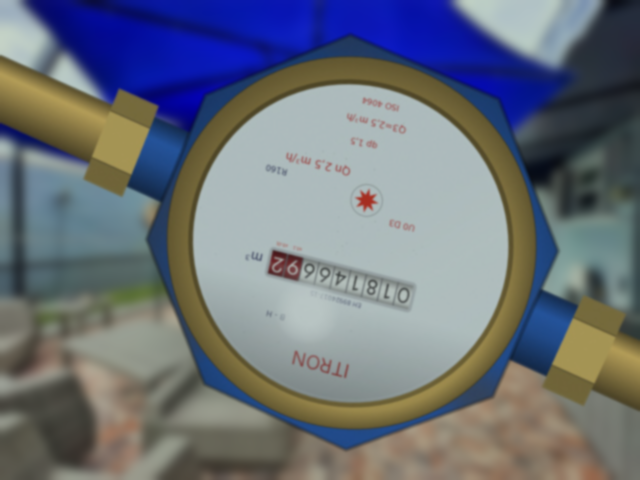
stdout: 181466.92 m³
